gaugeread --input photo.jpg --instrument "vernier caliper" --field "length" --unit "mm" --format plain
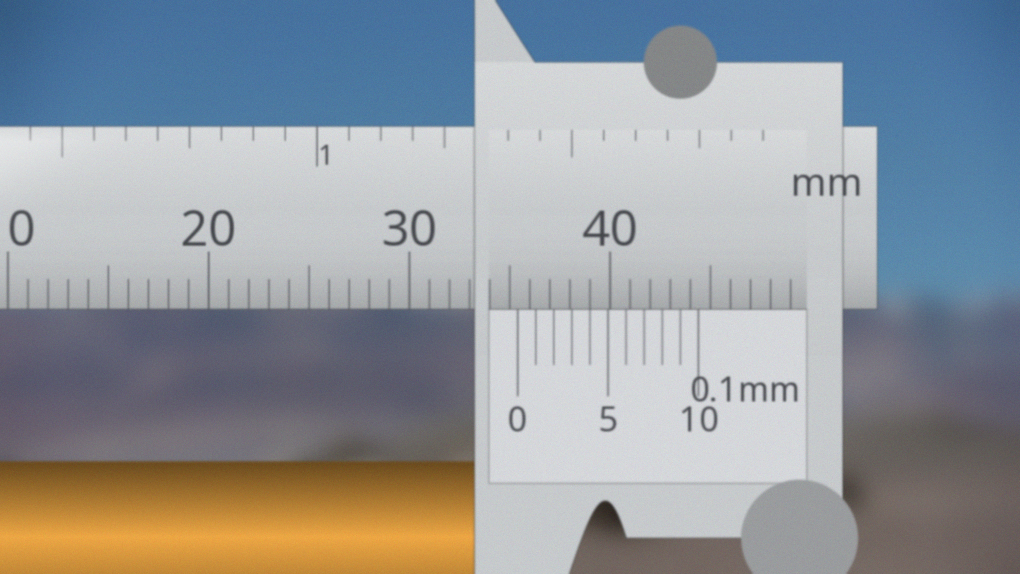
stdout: 35.4 mm
